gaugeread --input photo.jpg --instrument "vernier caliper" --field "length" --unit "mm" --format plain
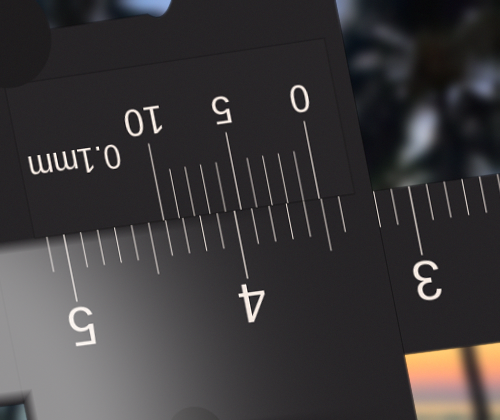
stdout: 35.1 mm
